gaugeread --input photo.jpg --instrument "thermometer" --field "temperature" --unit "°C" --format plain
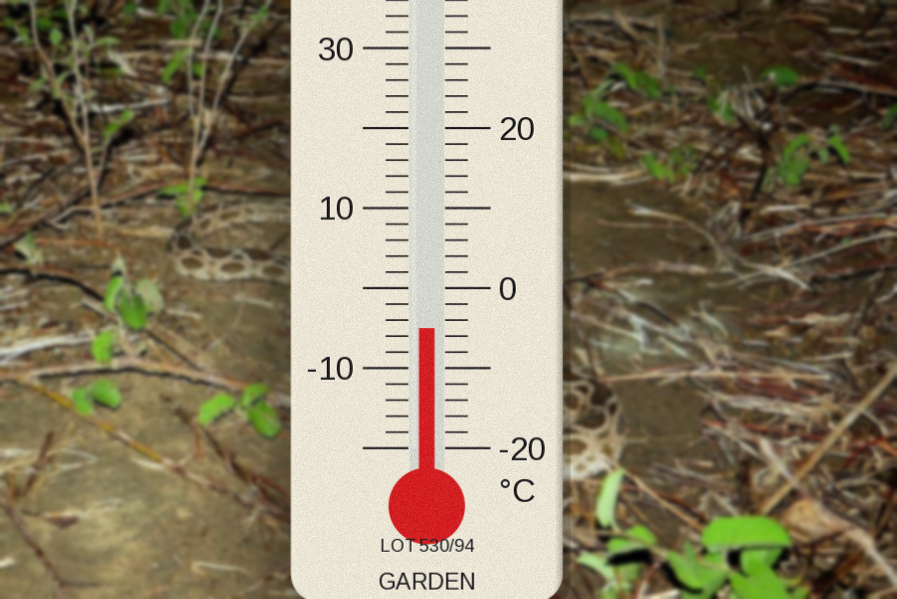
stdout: -5 °C
